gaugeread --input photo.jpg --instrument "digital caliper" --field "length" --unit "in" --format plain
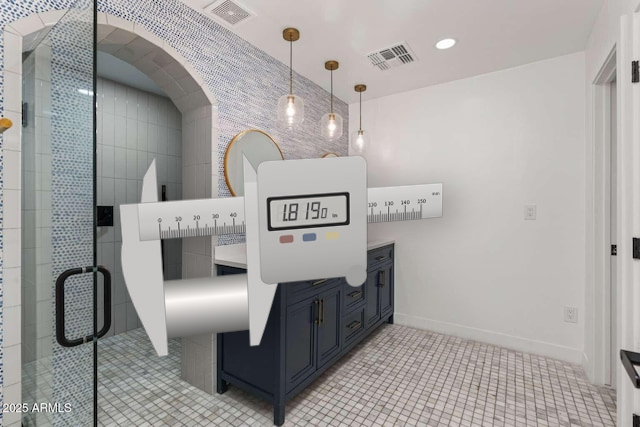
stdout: 1.8190 in
